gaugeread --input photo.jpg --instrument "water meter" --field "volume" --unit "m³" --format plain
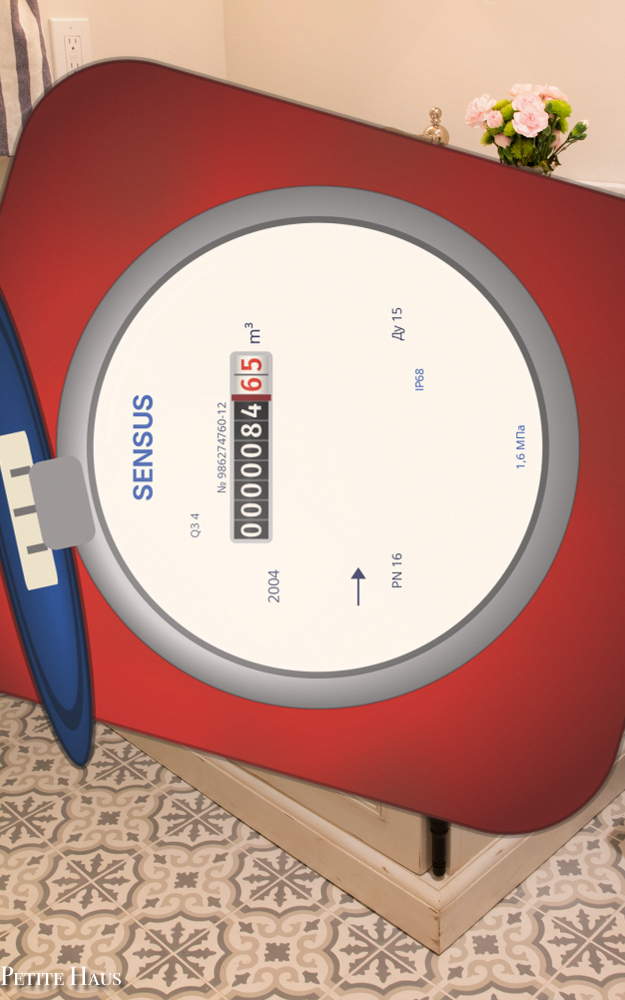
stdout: 84.65 m³
